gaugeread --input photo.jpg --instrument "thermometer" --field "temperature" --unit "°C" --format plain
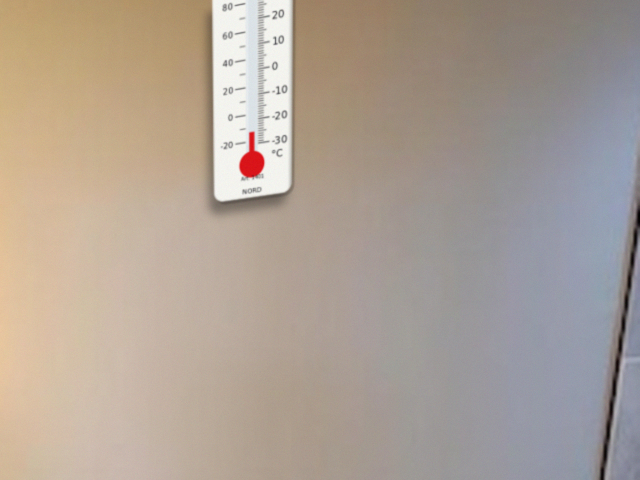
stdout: -25 °C
